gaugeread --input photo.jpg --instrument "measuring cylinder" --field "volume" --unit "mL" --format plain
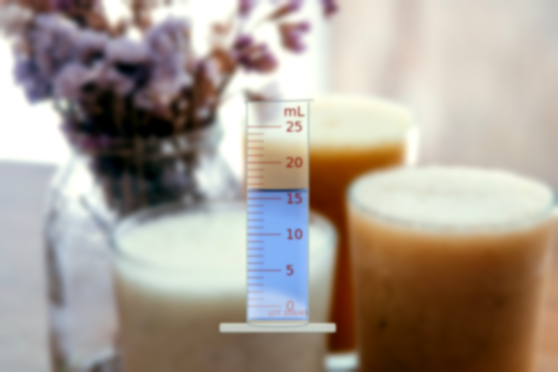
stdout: 16 mL
